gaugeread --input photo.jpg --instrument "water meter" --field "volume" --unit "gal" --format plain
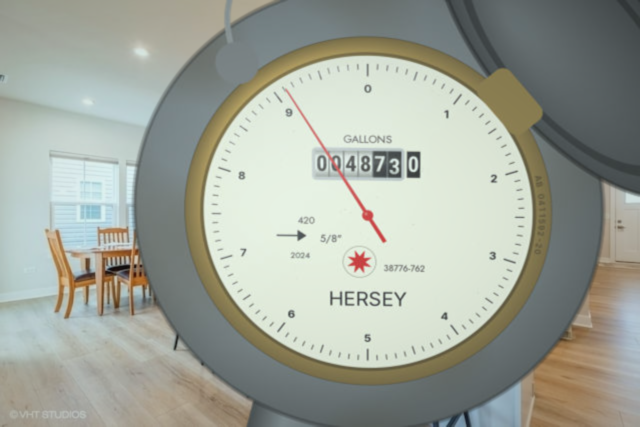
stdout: 48729.1 gal
